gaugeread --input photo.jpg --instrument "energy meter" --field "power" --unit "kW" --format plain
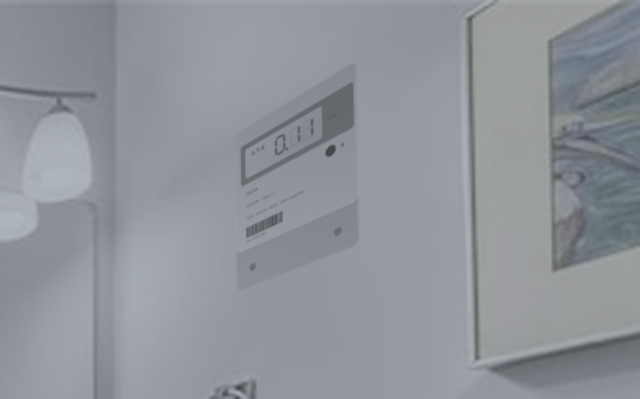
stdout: 0.11 kW
